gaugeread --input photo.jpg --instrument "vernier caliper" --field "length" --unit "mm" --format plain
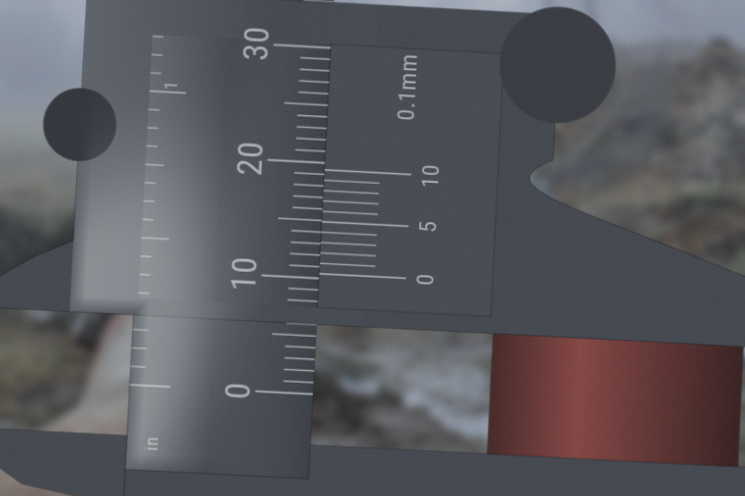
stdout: 10.4 mm
